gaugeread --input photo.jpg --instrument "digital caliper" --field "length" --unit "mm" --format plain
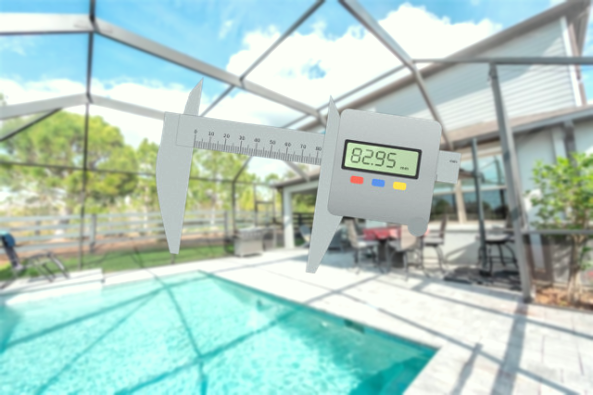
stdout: 82.95 mm
